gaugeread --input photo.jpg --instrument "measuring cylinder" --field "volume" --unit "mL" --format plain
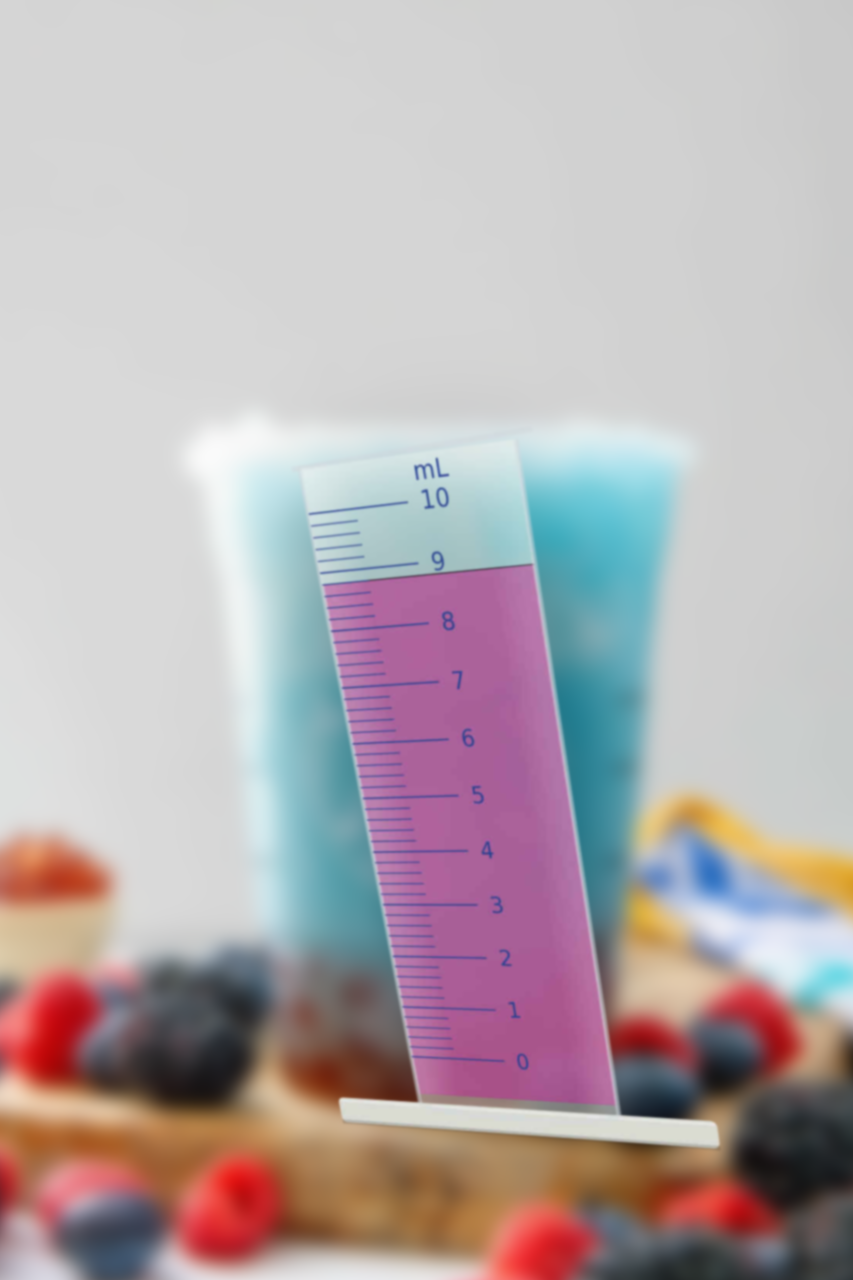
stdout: 8.8 mL
